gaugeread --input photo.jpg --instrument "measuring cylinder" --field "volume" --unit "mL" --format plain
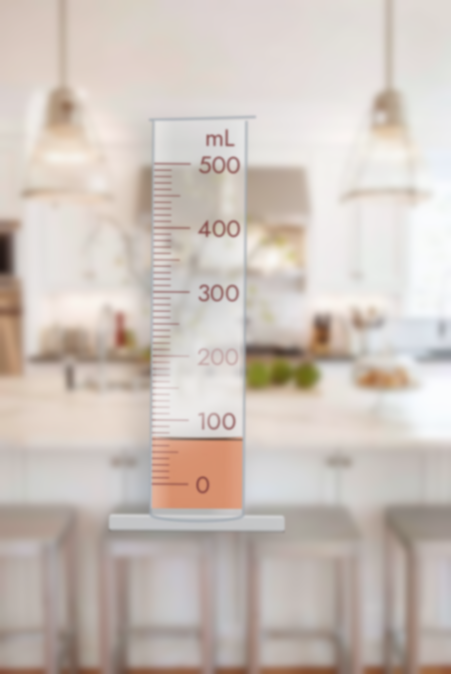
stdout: 70 mL
